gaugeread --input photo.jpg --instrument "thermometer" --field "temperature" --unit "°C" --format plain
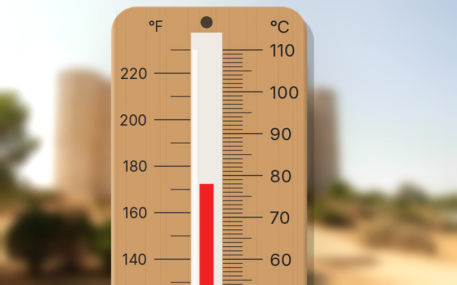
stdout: 78 °C
